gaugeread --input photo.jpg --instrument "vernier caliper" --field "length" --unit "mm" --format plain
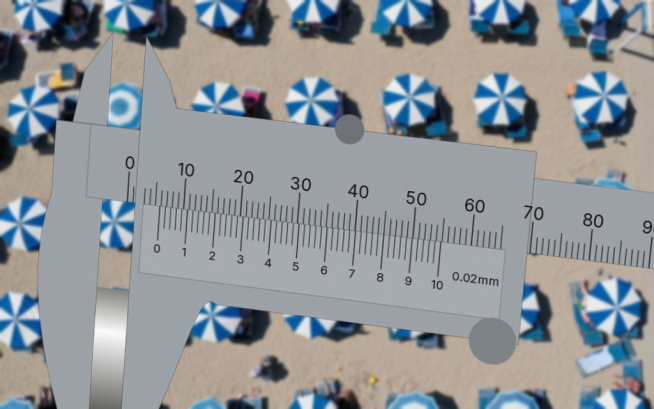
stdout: 5.8 mm
